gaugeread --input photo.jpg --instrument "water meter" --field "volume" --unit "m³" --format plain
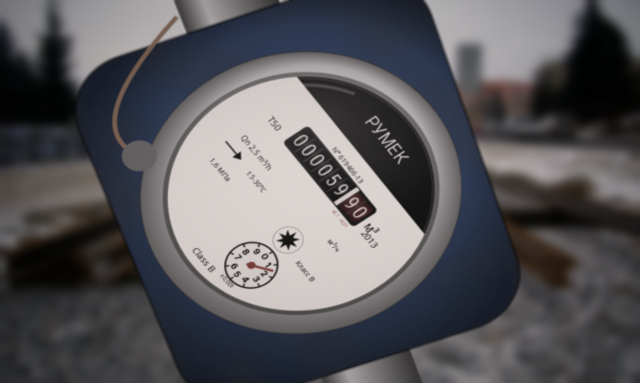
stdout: 59.901 m³
